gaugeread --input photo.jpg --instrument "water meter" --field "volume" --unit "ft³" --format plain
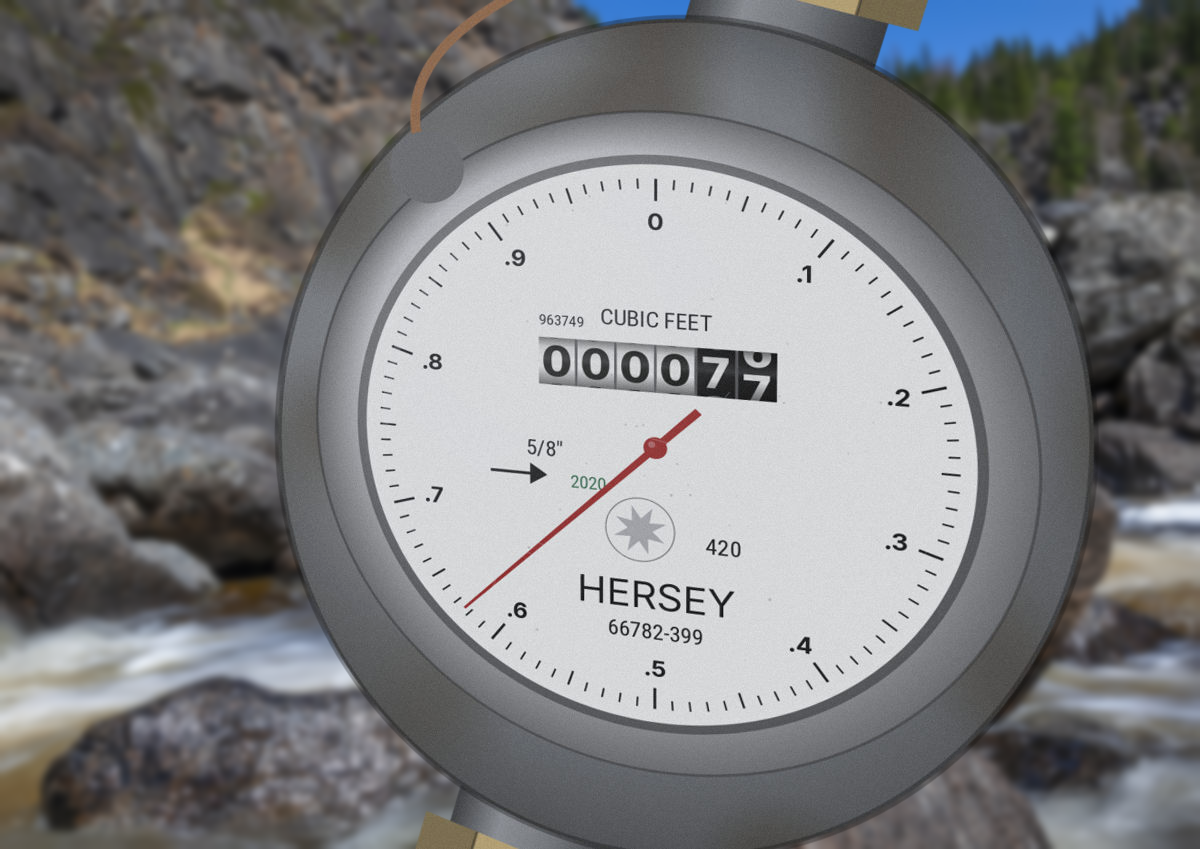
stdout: 76.62 ft³
